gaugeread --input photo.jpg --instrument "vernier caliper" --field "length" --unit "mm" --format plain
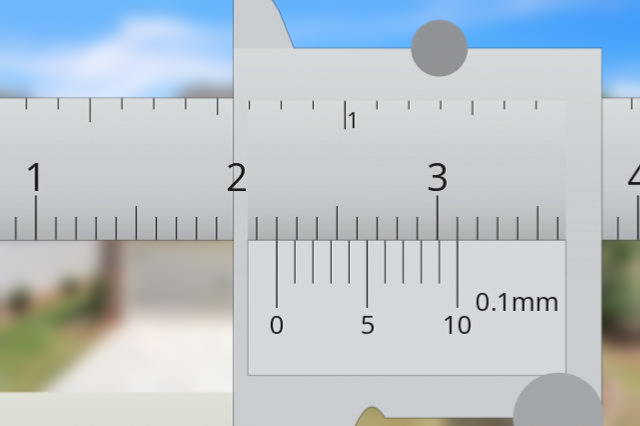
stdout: 22.0 mm
